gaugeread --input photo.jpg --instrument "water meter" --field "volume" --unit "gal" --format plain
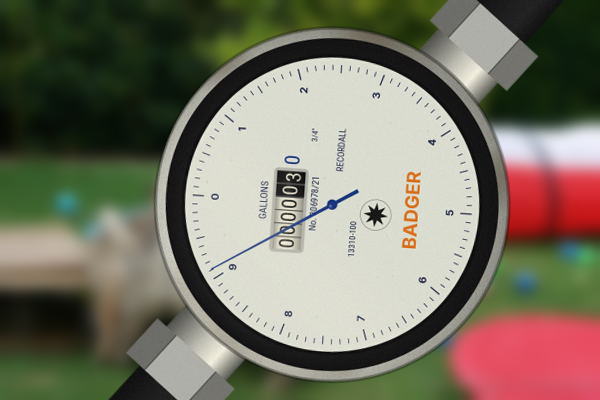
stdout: 29.1 gal
